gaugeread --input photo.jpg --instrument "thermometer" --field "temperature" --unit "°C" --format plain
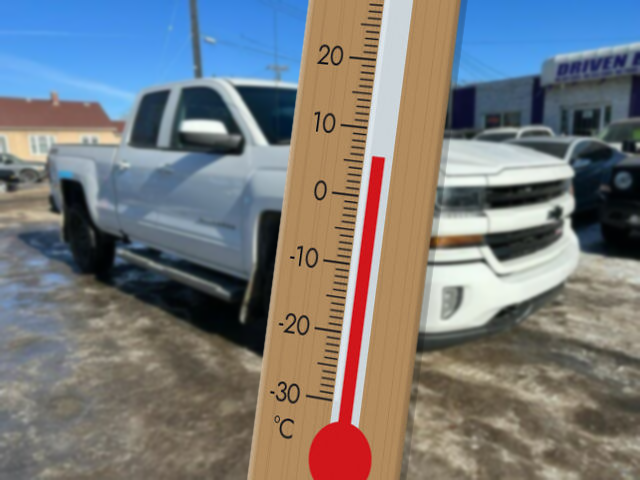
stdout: 6 °C
